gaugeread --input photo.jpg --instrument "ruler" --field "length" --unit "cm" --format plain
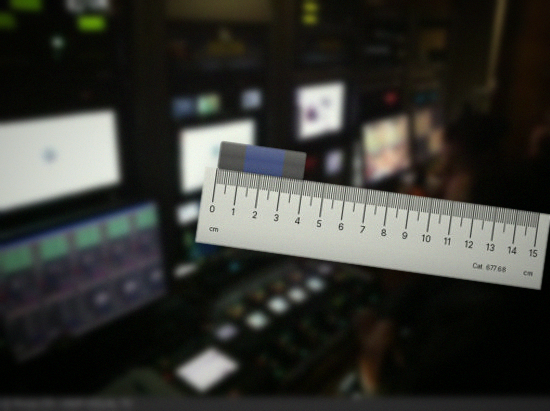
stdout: 4 cm
